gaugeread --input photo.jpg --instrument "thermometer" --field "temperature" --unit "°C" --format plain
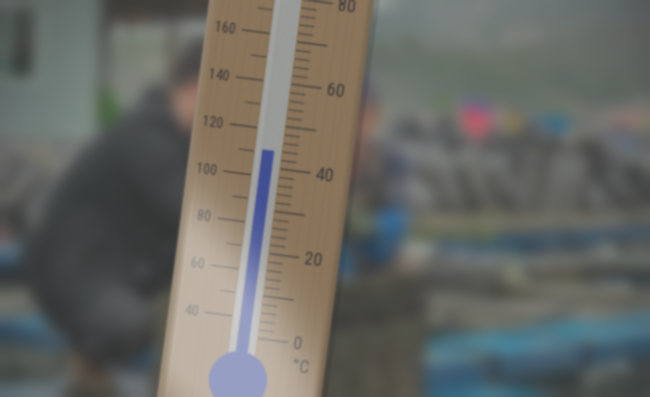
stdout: 44 °C
